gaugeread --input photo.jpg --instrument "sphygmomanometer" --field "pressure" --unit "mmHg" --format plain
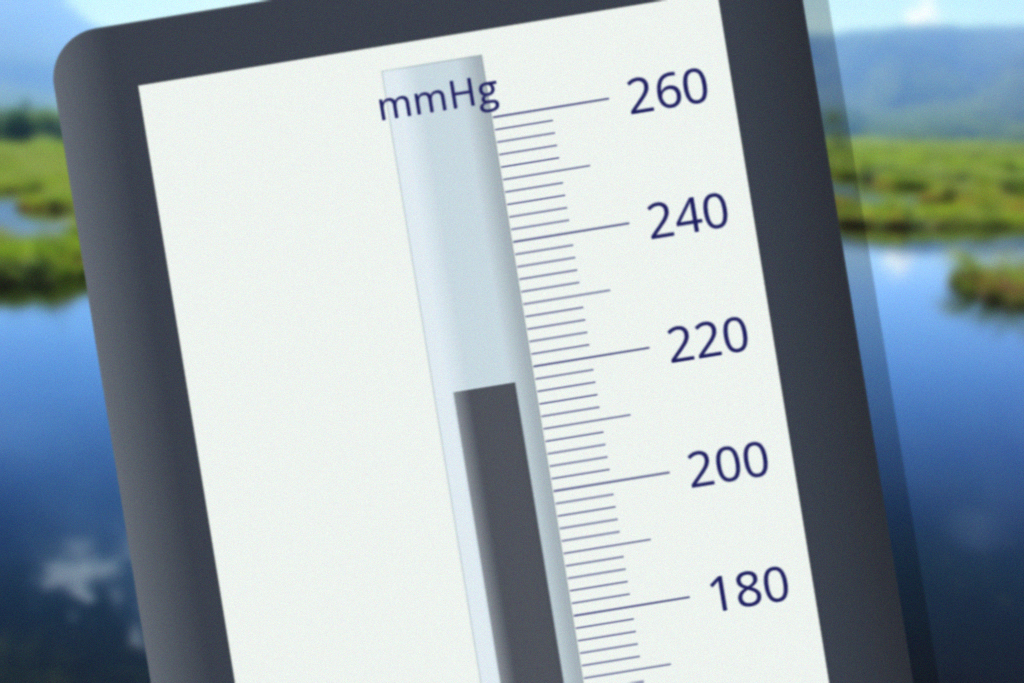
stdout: 218 mmHg
